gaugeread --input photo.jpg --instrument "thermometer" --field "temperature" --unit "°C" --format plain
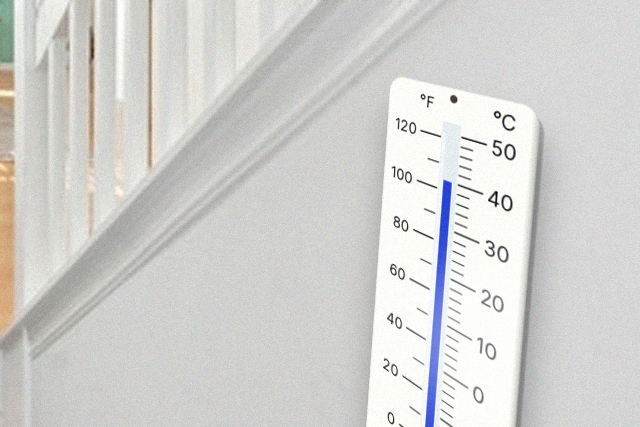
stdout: 40 °C
